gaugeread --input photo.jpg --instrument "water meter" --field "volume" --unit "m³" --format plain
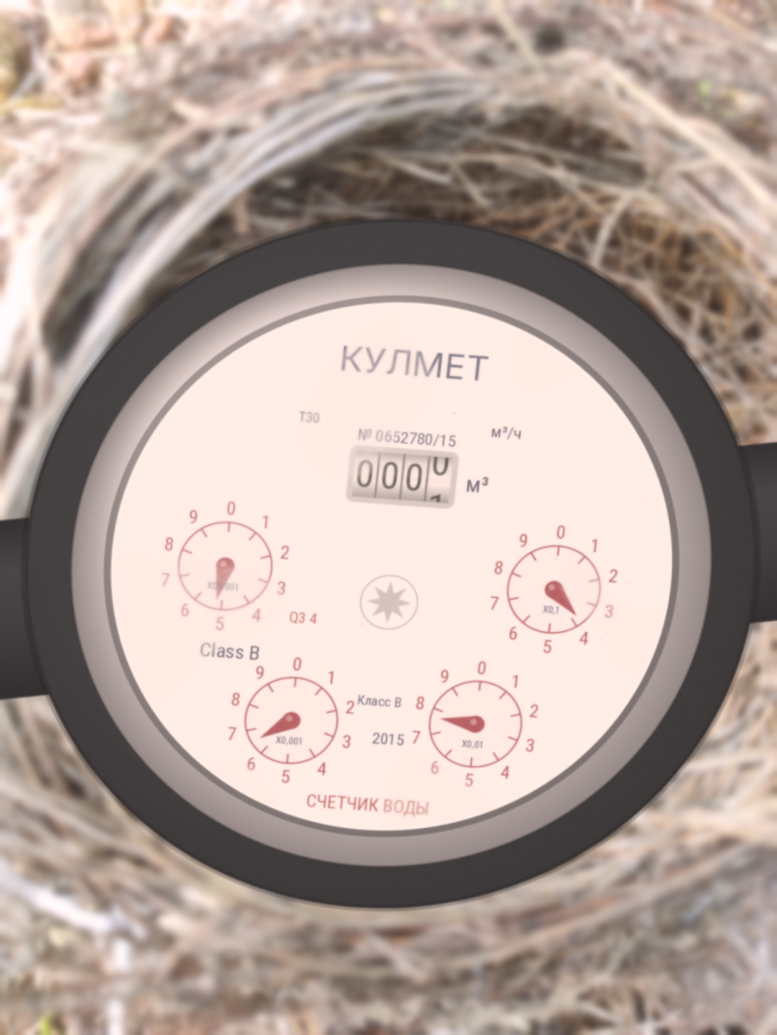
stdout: 0.3765 m³
